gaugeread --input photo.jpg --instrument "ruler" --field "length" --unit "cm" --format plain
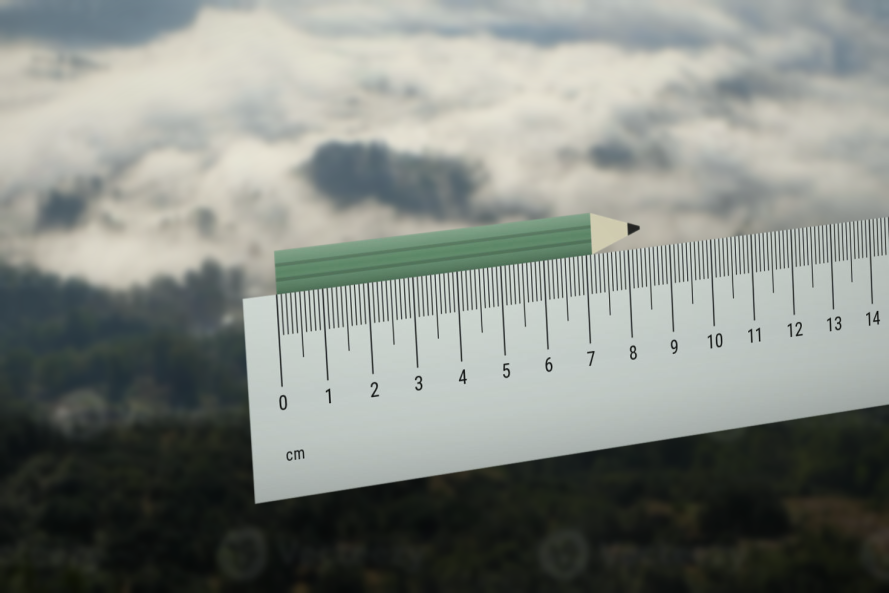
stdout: 8.3 cm
